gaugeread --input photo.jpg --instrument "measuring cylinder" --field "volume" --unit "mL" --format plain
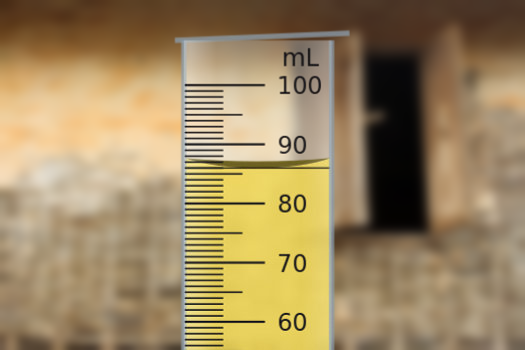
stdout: 86 mL
